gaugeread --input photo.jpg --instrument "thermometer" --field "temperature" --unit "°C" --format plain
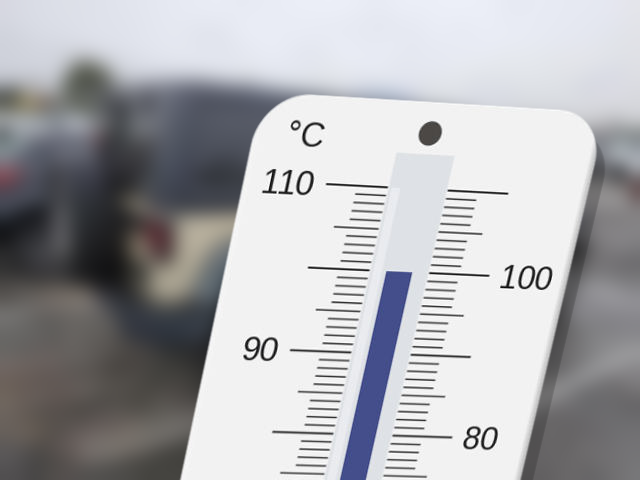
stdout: 100 °C
